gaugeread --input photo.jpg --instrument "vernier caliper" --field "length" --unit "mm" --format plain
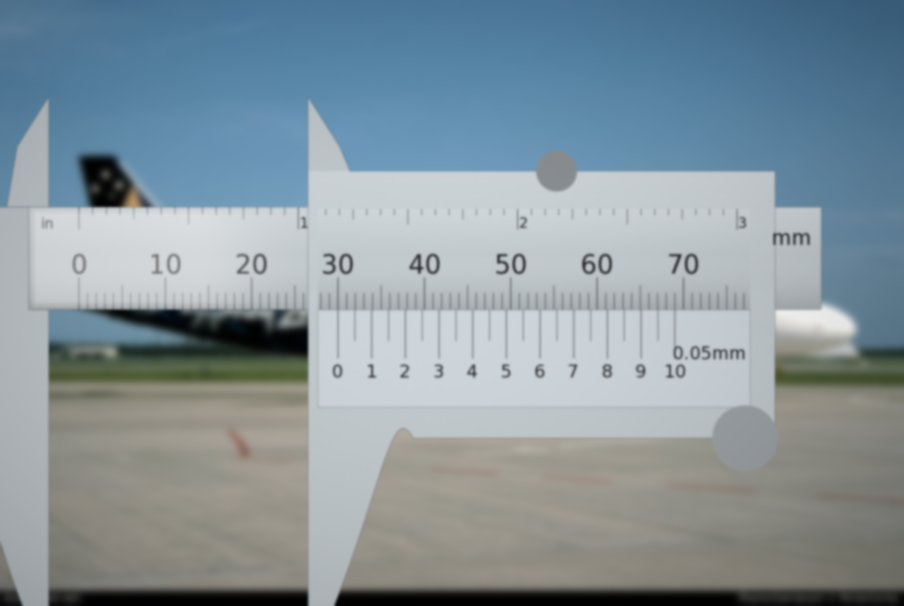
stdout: 30.0 mm
